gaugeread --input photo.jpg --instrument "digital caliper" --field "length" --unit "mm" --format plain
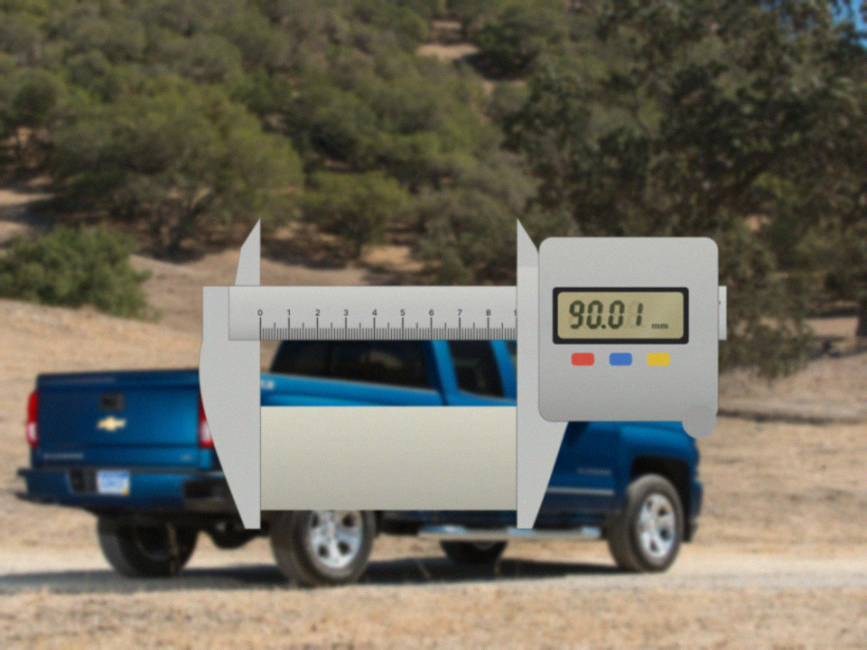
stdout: 90.01 mm
